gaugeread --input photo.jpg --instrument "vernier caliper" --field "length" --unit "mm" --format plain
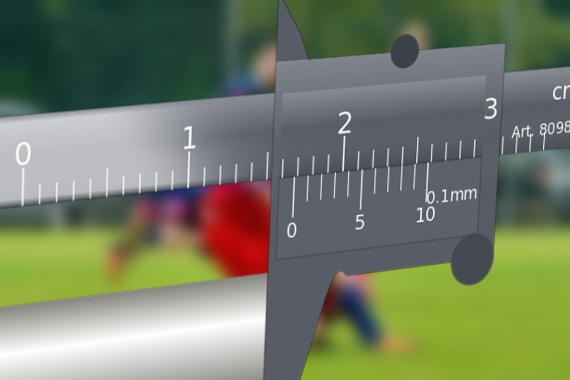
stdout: 16.8 mm
